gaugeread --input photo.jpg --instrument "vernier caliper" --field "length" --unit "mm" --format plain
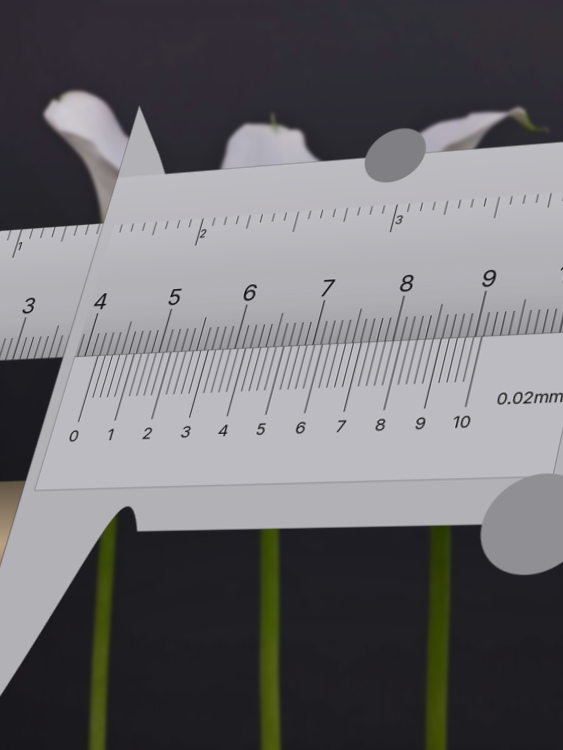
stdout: 41.8 mm
